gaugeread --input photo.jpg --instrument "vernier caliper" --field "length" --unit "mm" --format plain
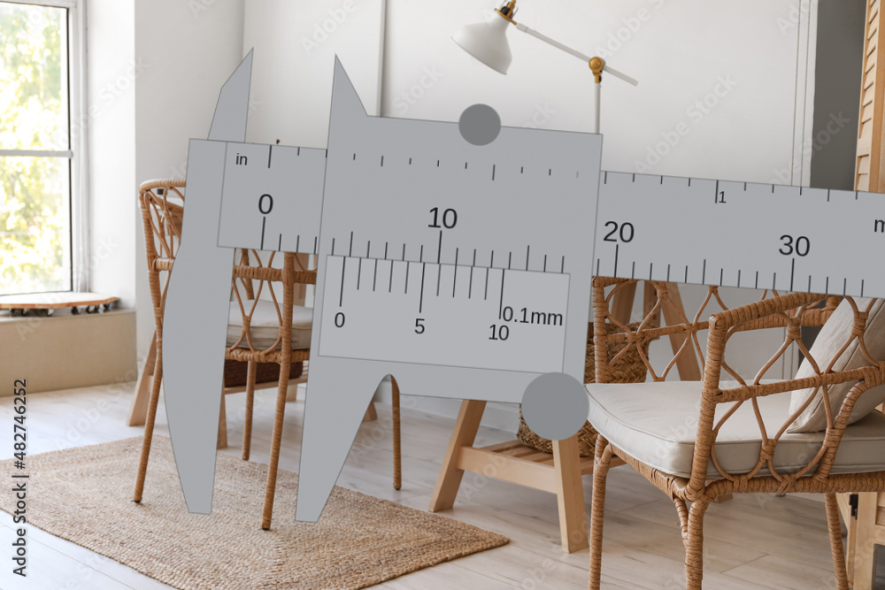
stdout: 4.7 mm
